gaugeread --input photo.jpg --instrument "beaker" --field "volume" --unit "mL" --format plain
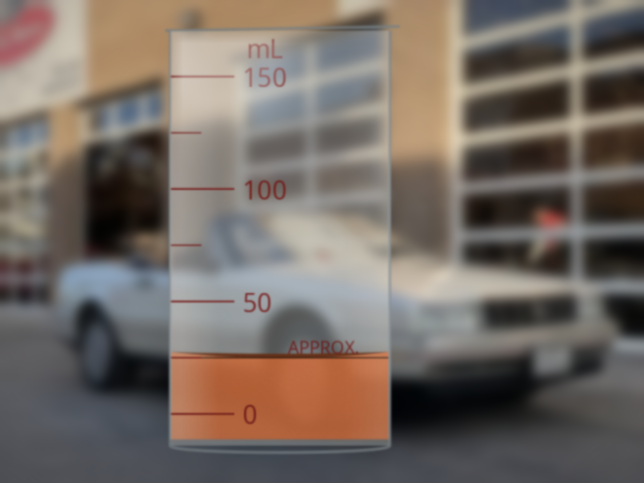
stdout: 25 mL
